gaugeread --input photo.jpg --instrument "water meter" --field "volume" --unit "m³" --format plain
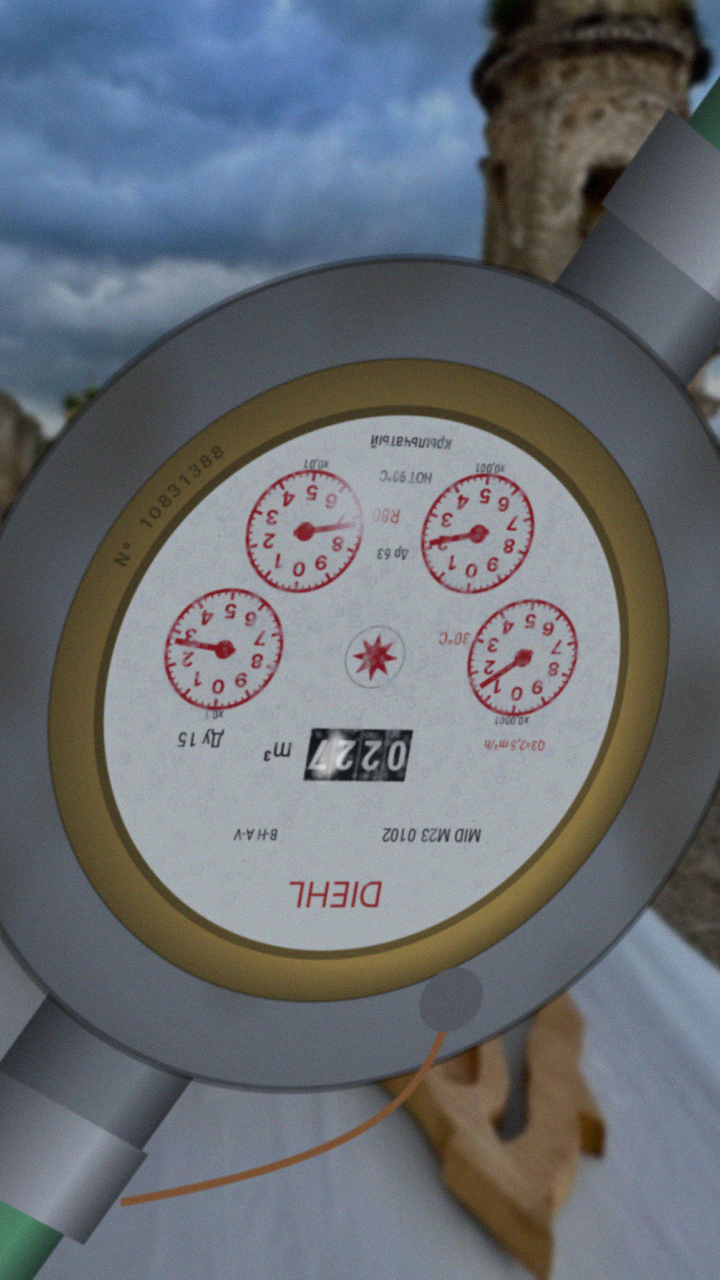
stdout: 227.2721 m³
